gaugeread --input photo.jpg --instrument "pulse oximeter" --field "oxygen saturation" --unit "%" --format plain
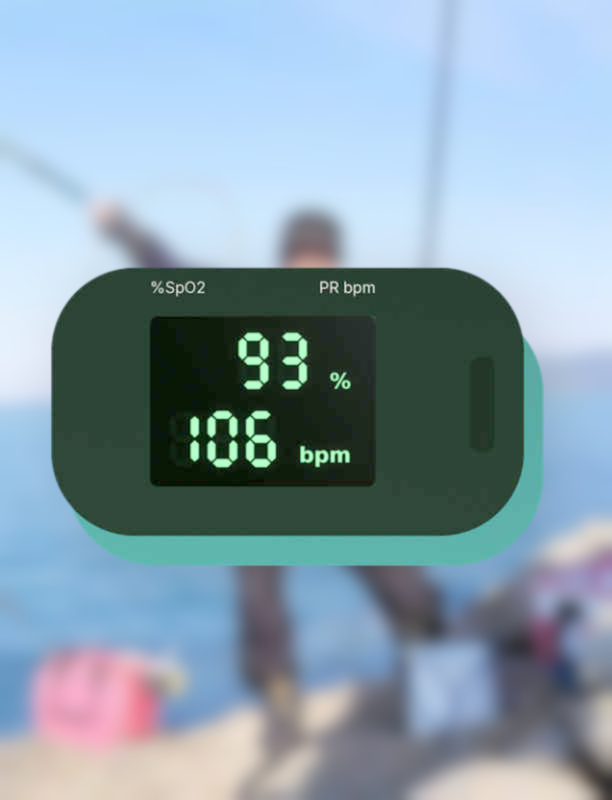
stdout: 93 %
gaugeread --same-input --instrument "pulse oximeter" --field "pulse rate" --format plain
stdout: 106 bpm
